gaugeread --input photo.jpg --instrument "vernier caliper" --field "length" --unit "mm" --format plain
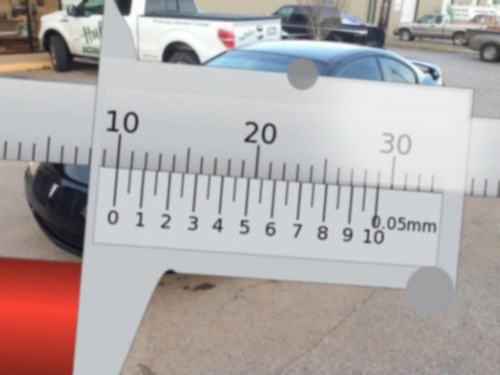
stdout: 10.0 mm
